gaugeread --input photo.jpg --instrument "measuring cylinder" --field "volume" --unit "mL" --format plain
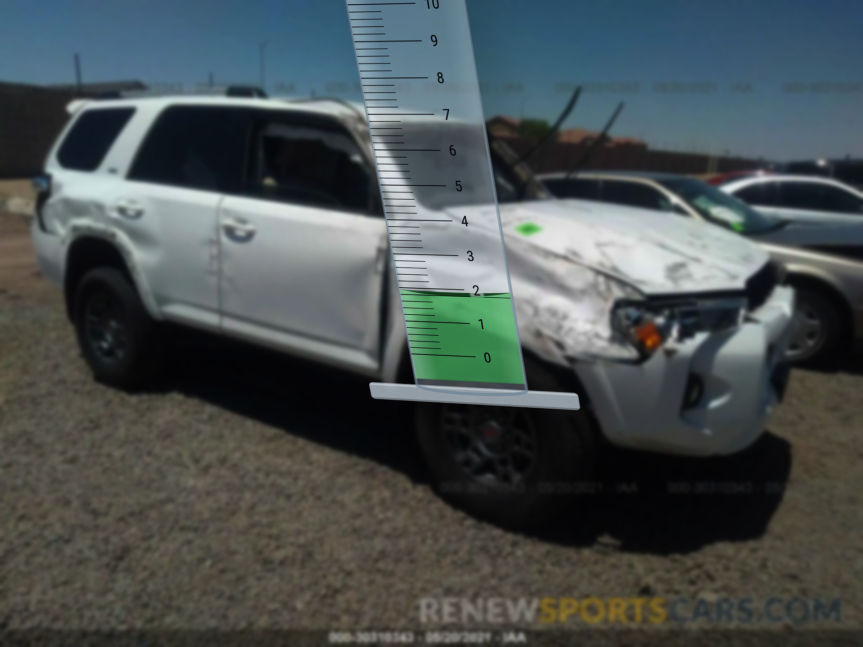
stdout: 1.8 mL
